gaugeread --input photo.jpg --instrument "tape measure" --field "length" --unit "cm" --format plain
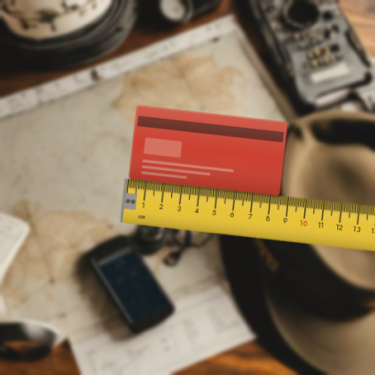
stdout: 8.5 cm
